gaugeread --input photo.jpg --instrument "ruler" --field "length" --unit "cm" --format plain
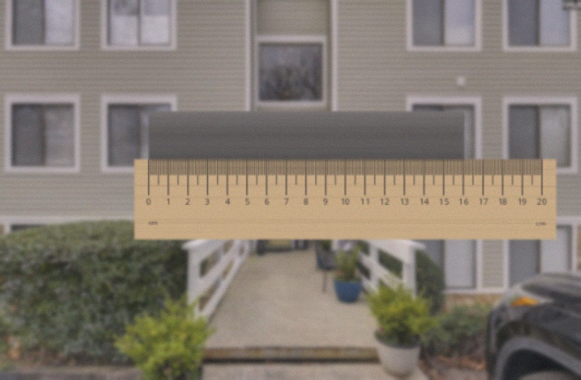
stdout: 16 cm
